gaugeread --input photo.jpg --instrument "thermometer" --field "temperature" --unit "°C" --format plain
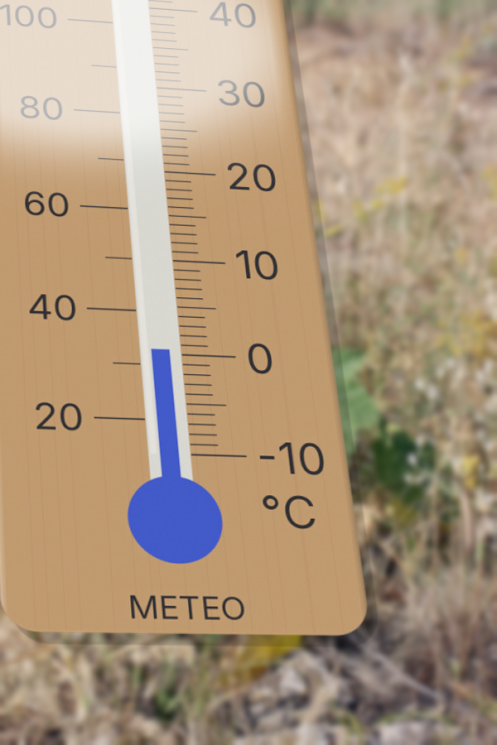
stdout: 0.5 °C
